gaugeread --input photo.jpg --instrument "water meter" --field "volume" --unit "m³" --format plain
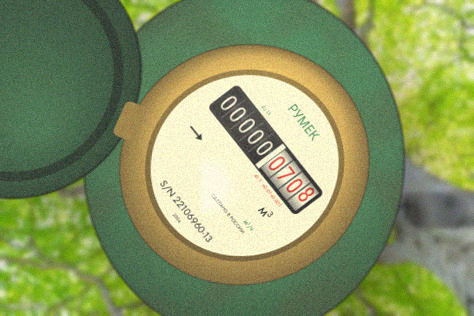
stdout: 0.0708 m³
